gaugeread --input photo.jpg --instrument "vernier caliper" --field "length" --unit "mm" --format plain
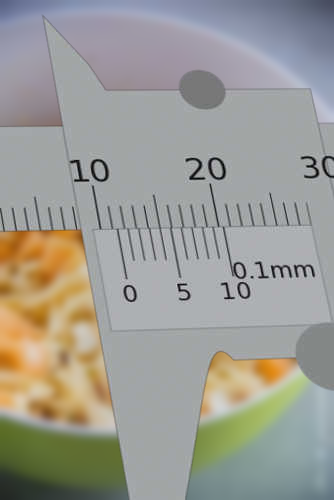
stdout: 11.4 mm
